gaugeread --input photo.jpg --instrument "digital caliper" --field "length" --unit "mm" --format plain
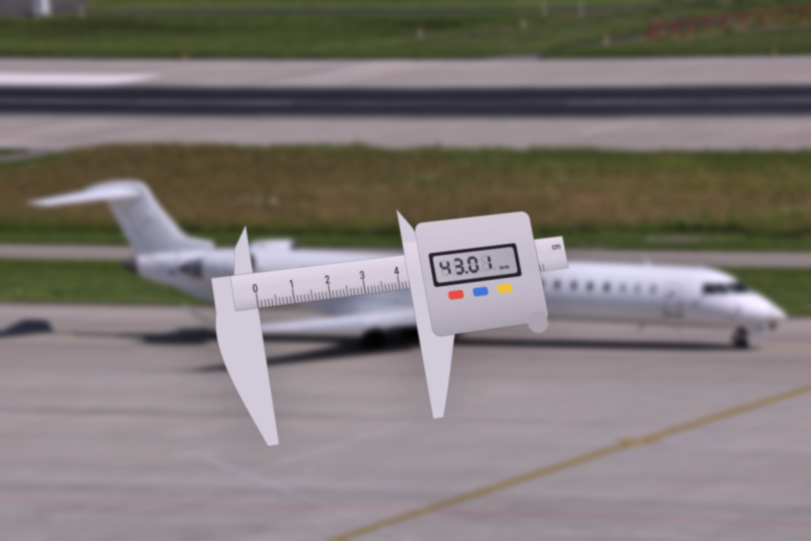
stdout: 43.01 mm
